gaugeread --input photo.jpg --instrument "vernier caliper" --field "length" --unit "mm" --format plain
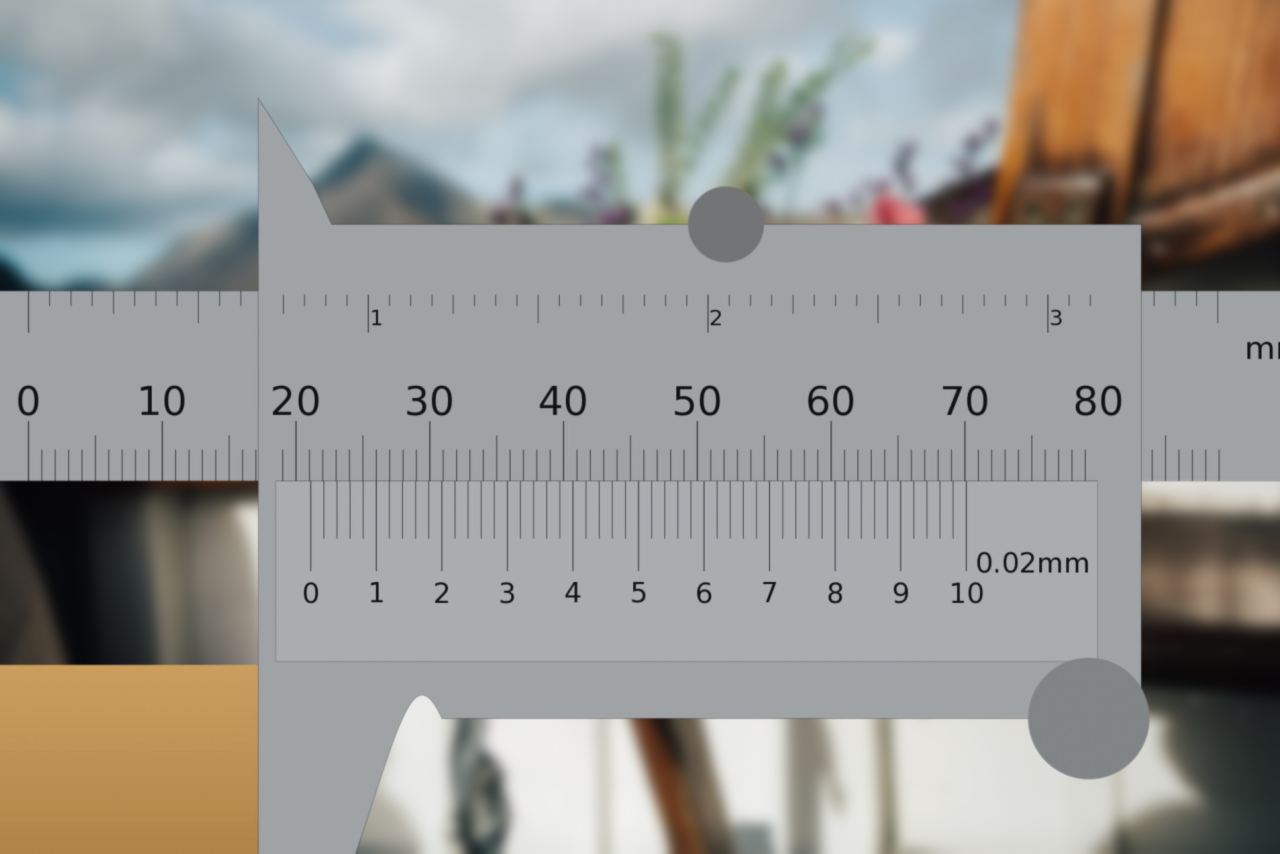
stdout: 21.1 mm
